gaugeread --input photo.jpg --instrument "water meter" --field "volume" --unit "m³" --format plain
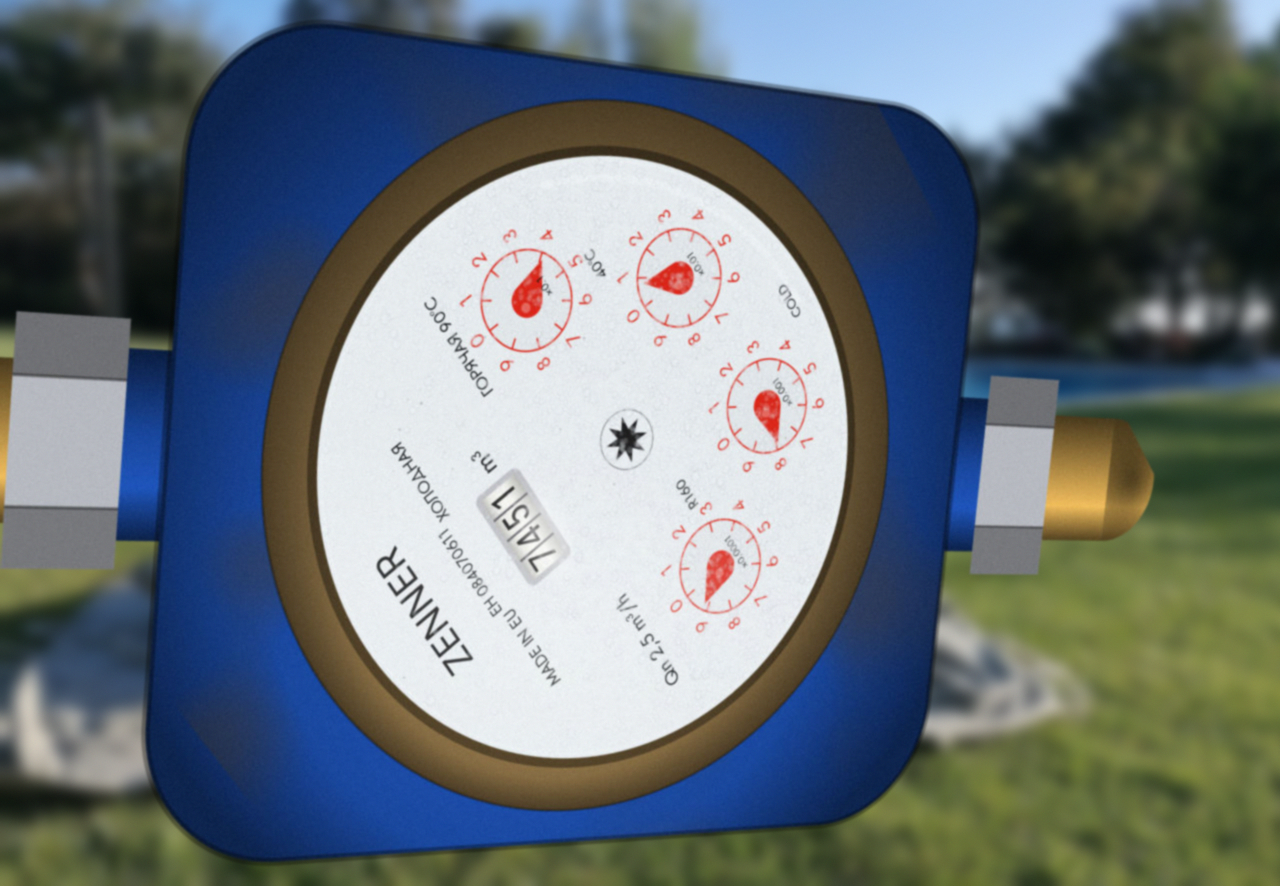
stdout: 7451.4079 m³
